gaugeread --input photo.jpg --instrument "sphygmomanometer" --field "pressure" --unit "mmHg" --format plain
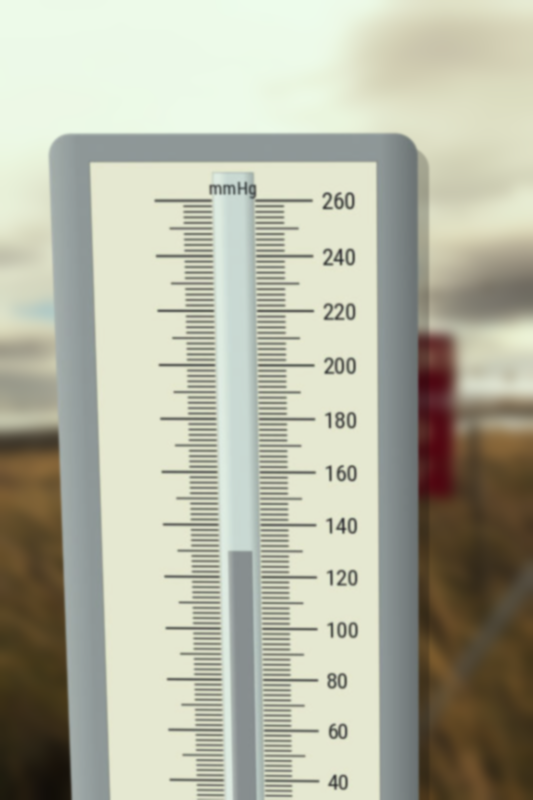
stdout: 130 mmHg
